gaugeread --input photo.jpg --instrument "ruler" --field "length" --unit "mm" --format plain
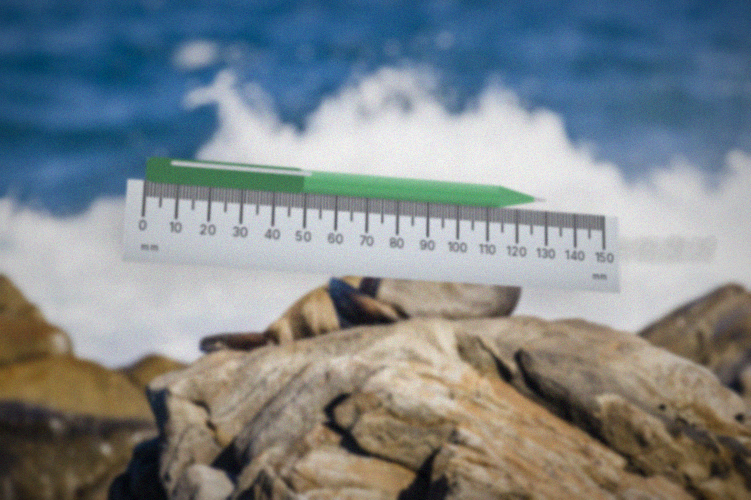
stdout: 130 mm
